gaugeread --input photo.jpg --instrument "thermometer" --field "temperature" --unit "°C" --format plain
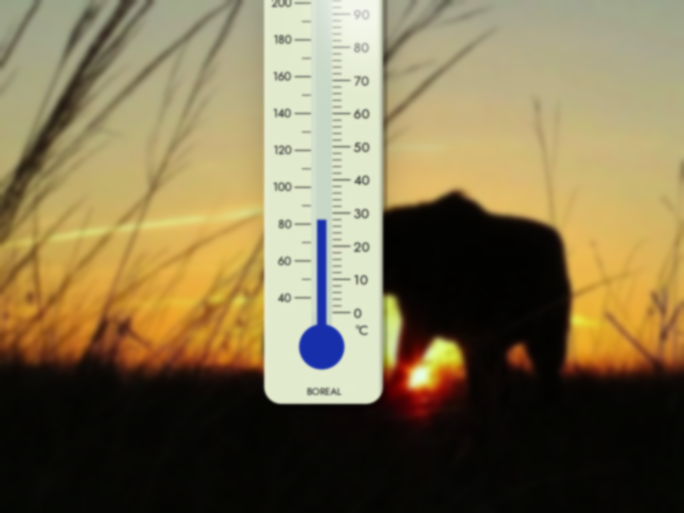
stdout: 28 °C
